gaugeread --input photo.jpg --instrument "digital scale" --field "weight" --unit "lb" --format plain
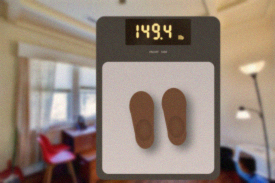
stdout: 149.4 lb
